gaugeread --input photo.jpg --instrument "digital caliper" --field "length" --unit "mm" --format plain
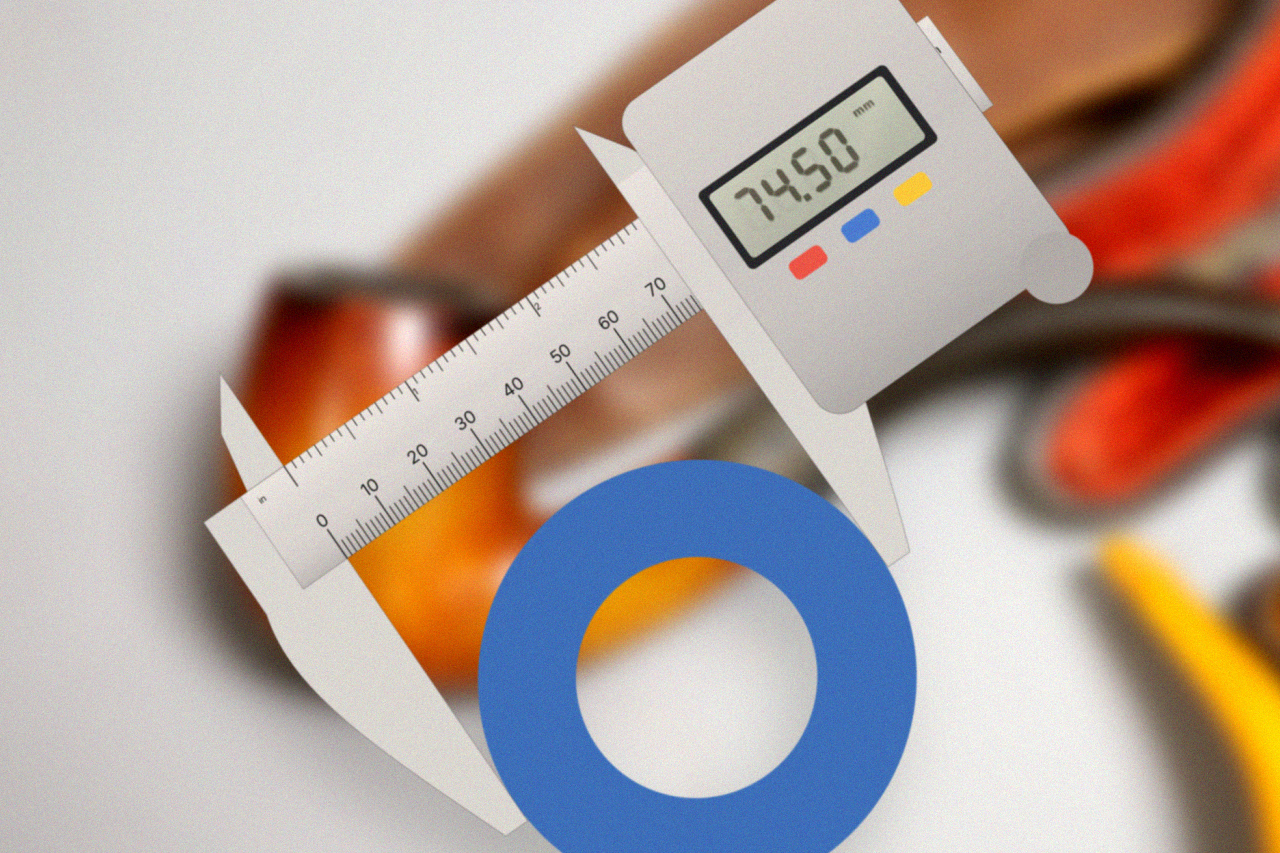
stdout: 74.50 mm
